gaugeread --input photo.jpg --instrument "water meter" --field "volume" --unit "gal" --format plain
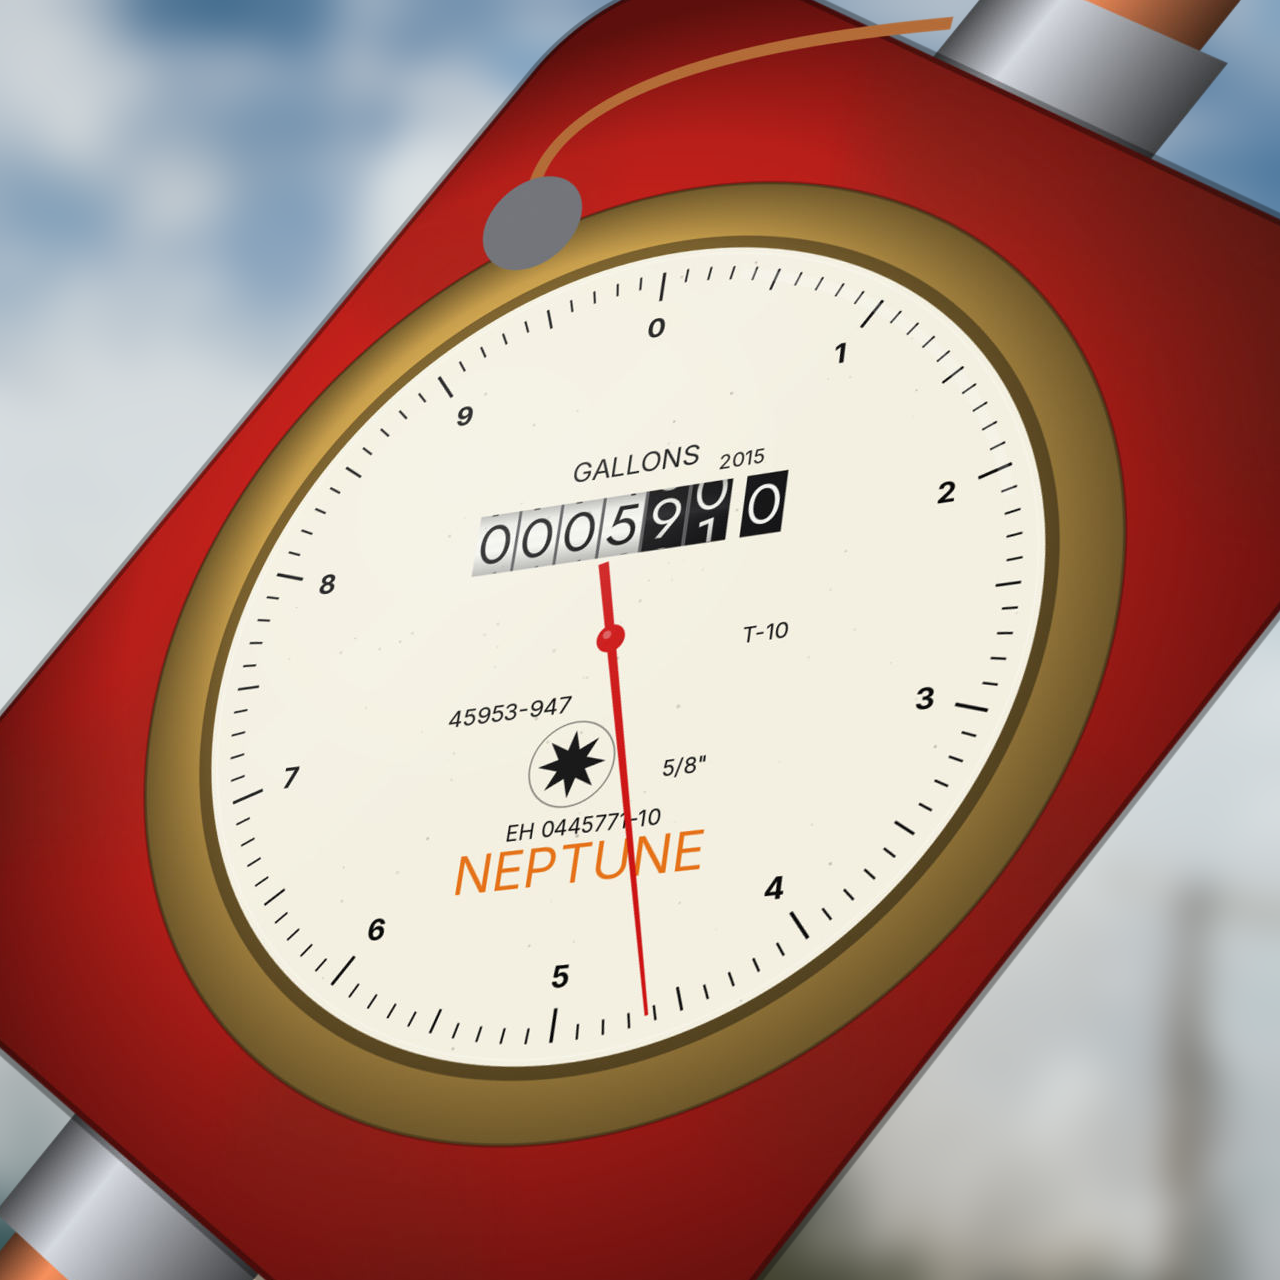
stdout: 5904.6 gal
